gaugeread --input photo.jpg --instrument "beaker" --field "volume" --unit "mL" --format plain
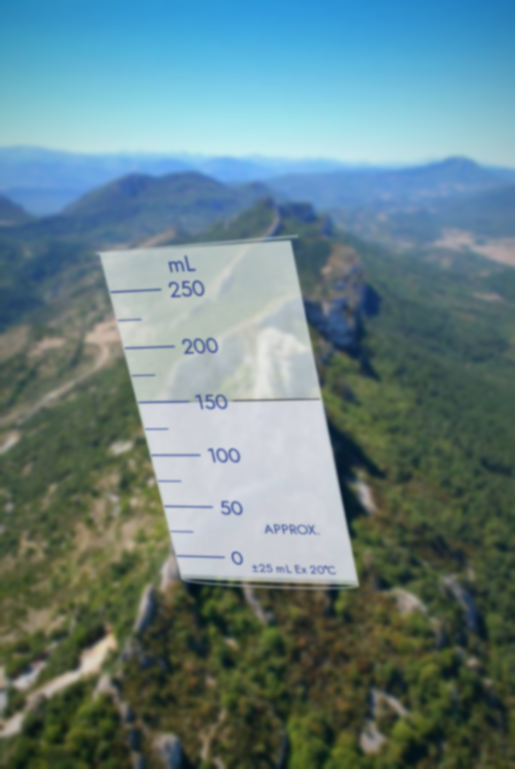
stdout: 150 mL
